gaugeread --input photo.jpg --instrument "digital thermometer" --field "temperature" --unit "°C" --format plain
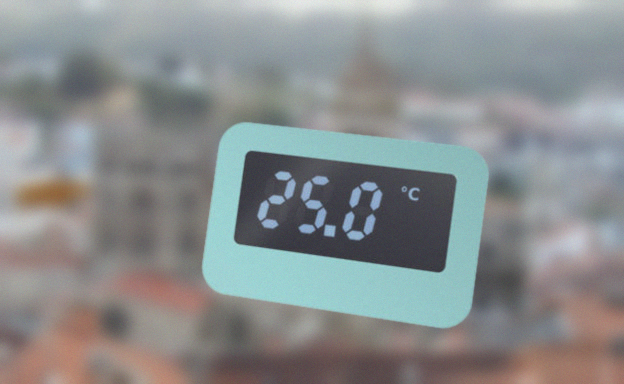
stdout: 25.0 °C
